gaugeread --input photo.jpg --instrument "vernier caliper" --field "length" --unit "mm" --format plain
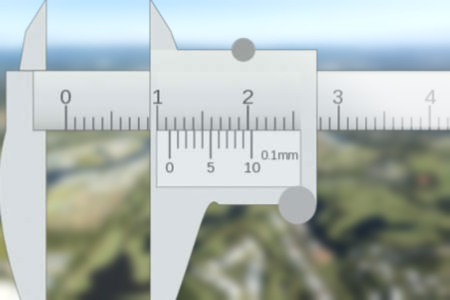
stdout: 11.4 mm
